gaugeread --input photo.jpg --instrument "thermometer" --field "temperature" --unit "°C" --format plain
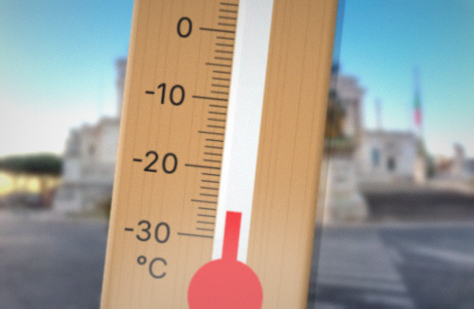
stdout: -26 °C
